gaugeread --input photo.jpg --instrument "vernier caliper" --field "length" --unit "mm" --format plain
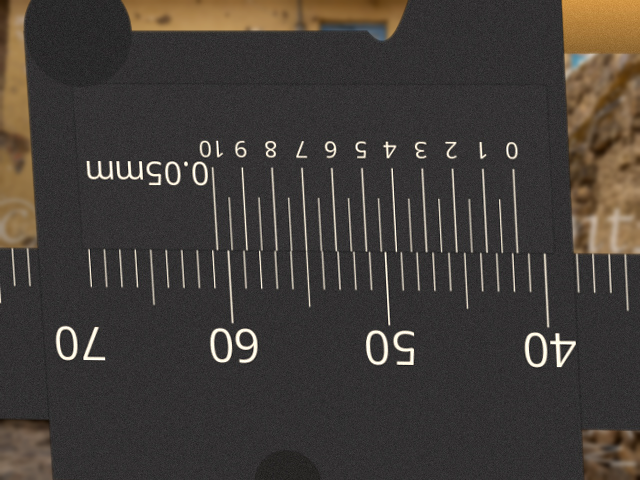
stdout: 41.7 mm
